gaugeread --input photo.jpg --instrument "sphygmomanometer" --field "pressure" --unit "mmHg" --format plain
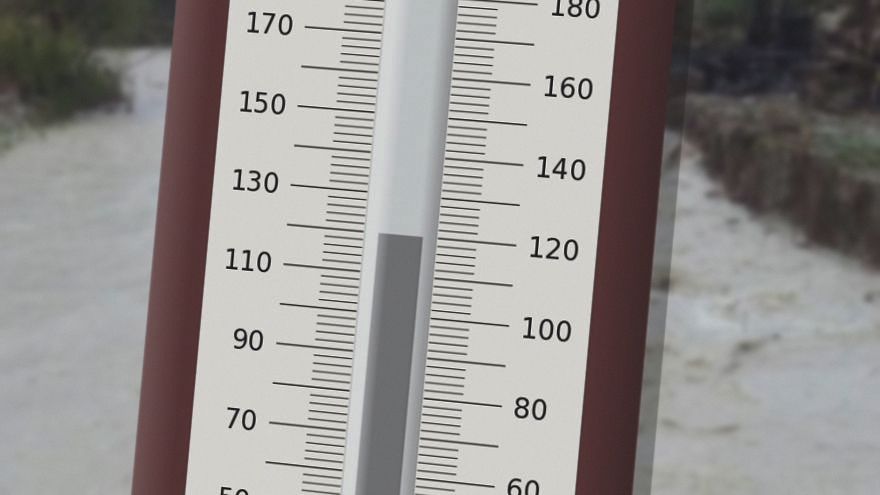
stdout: 120 mmHg
